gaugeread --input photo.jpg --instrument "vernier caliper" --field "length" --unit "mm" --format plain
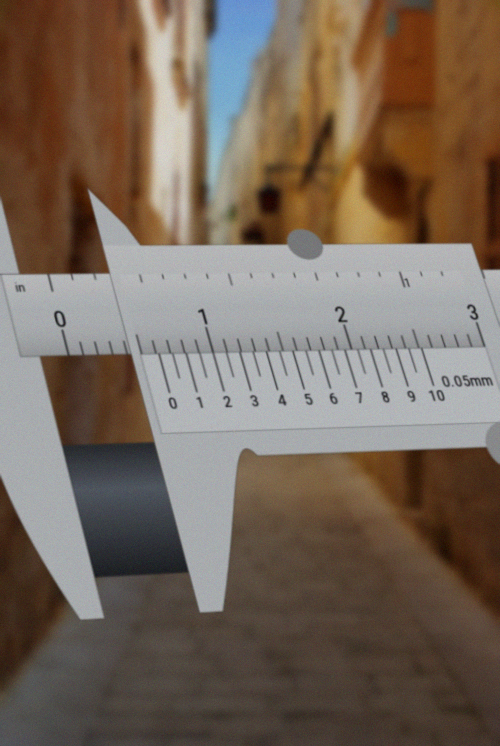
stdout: 6.2 mm
